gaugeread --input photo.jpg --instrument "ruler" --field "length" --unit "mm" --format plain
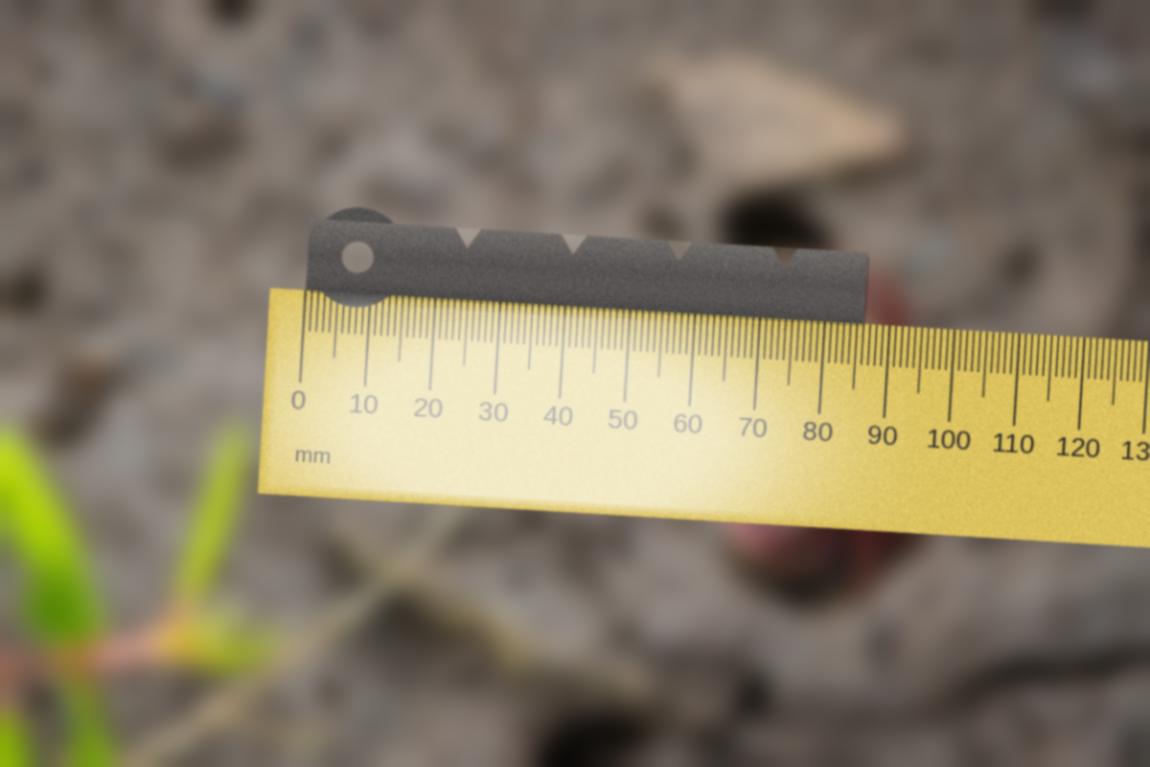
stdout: 86 mm
